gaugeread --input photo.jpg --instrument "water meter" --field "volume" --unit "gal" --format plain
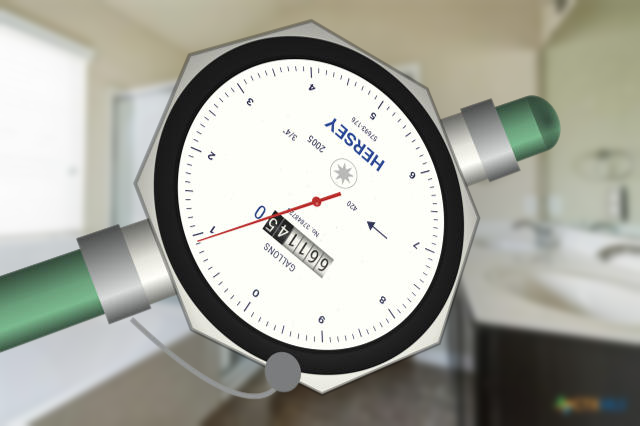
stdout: 6611450.9 gal
